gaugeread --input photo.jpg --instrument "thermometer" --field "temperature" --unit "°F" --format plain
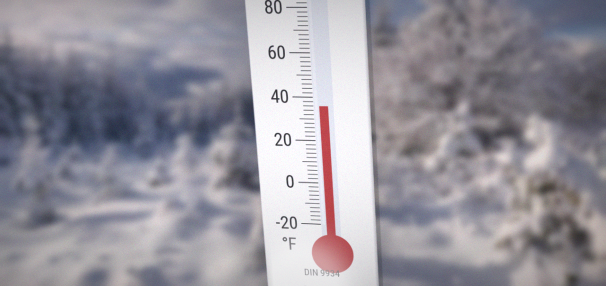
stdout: 36 °F
